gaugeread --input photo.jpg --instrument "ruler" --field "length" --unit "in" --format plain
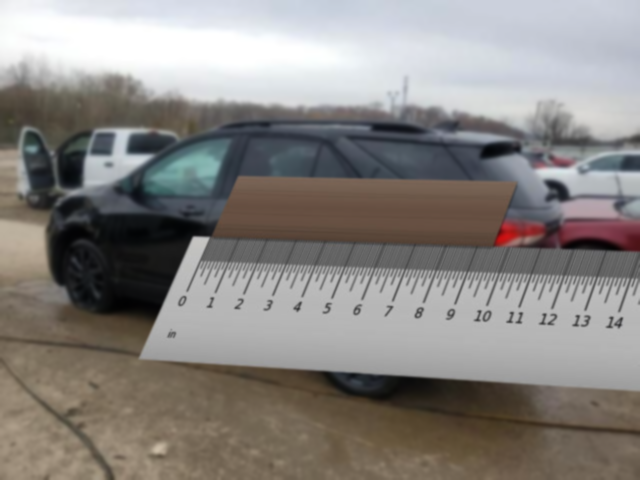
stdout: 9.5 in
